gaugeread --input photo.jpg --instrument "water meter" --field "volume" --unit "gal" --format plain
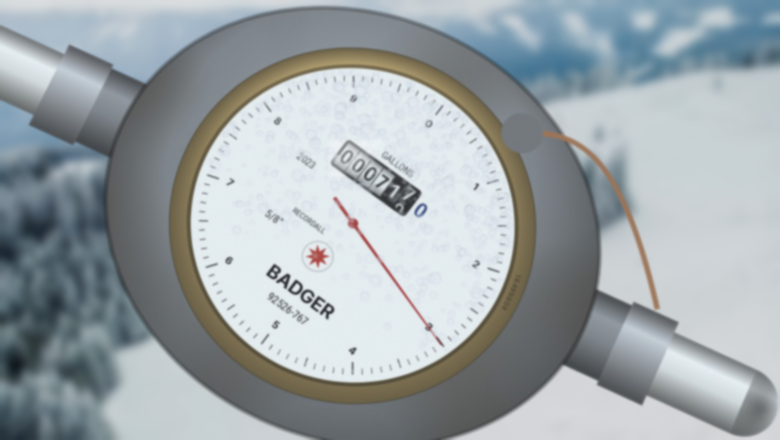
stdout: 7173.0 gal
